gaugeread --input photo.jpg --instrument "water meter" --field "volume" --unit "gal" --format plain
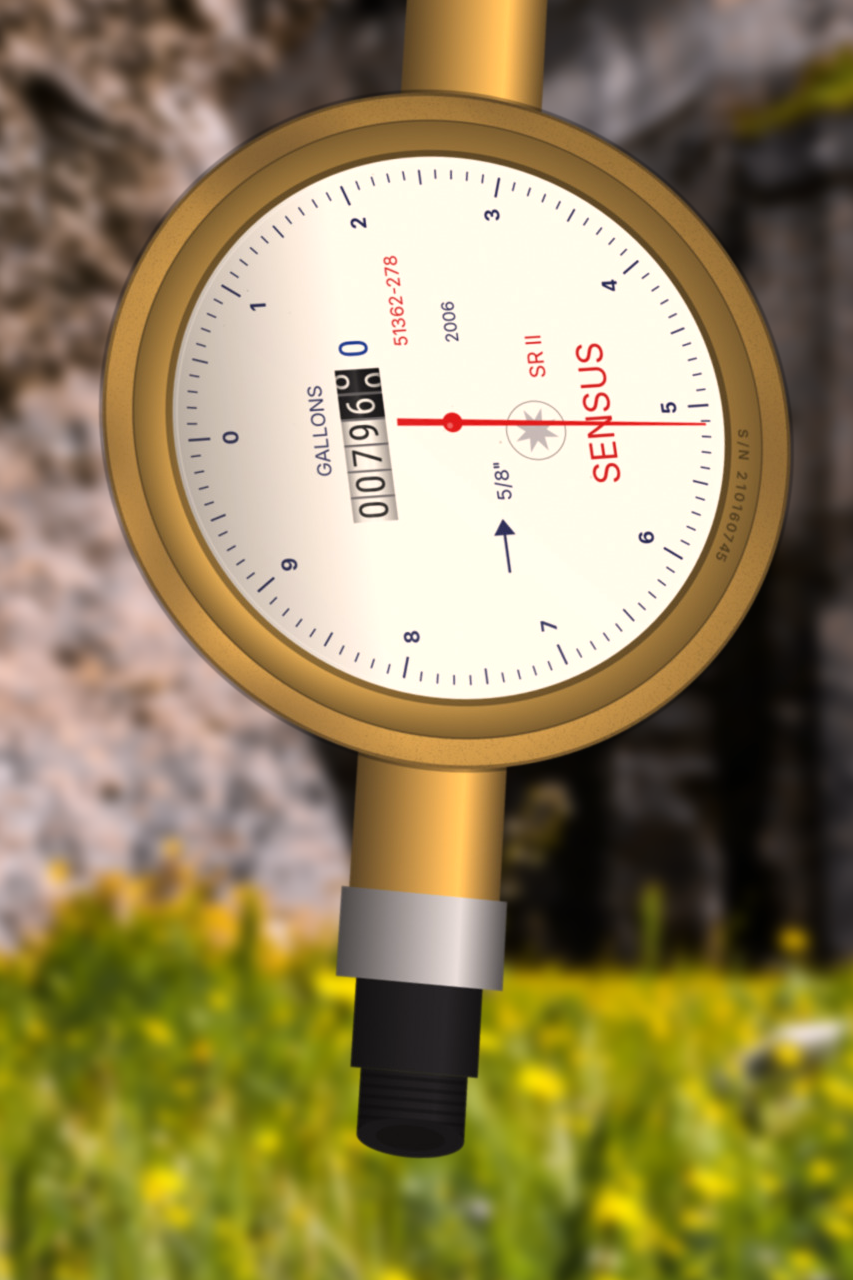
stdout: 79685.1 gal
